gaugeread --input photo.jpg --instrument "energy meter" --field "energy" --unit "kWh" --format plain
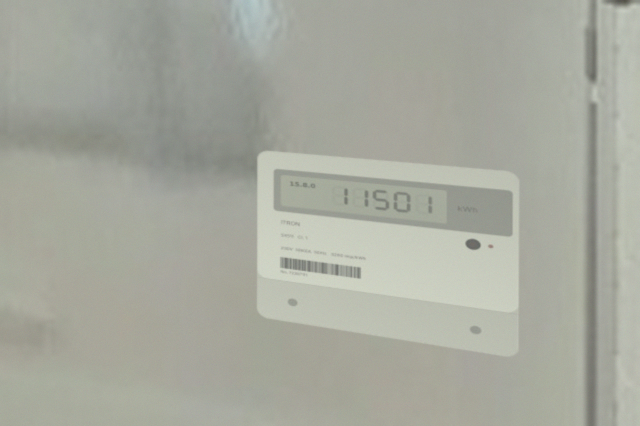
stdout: 11501 kWh
